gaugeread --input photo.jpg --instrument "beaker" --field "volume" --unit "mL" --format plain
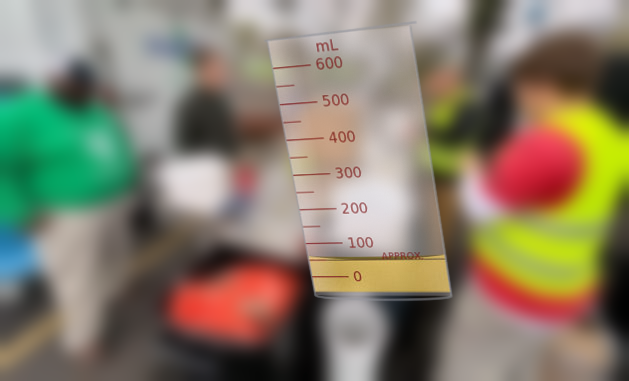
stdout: 50 mL
